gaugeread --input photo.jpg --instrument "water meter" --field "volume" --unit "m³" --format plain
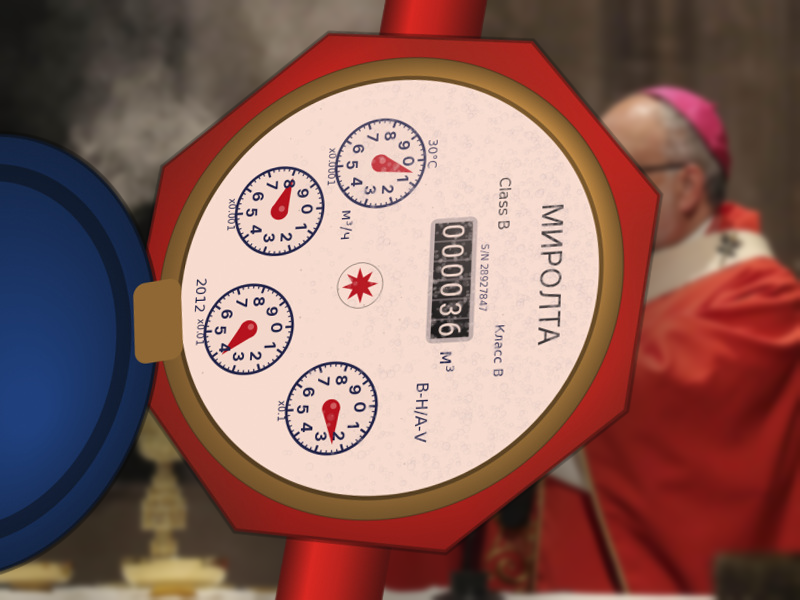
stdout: 36.2380 m³
